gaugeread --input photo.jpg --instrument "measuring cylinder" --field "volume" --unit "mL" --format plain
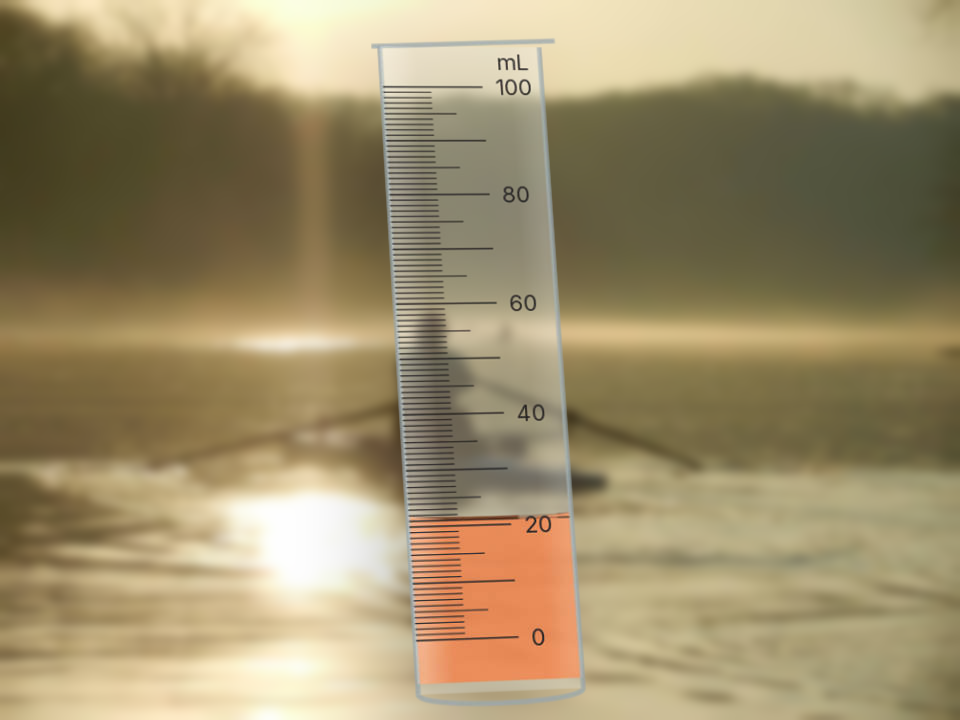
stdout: 21 mL
